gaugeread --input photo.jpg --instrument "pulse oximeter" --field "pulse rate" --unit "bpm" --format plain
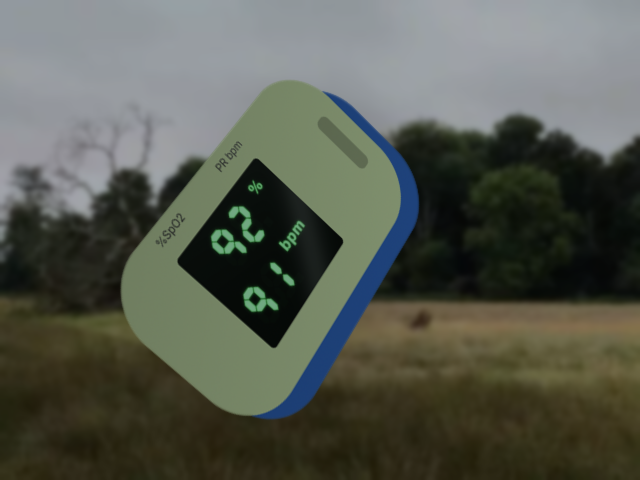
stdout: 91 bpm
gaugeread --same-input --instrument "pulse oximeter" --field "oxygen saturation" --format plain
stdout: 92 %
